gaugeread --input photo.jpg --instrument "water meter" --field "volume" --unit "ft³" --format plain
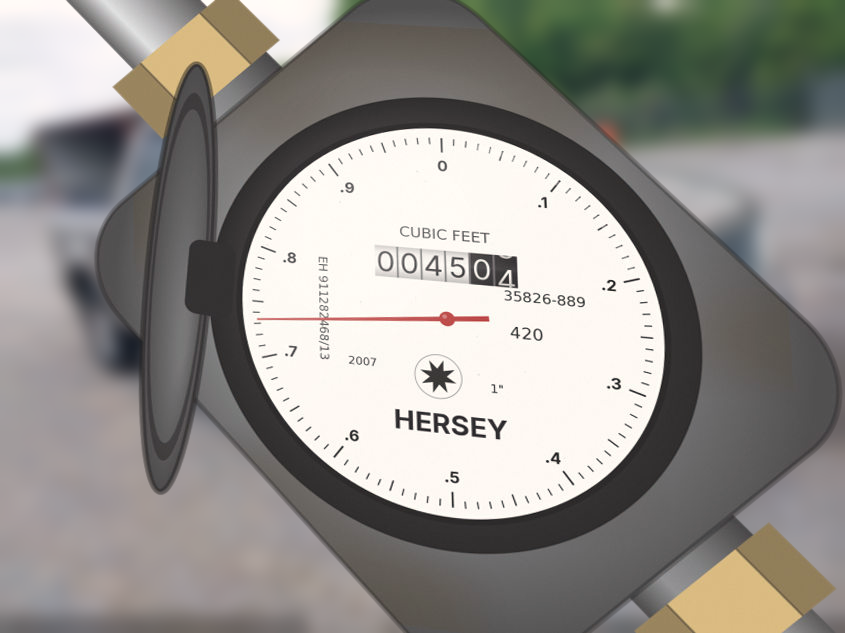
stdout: 4503.73 ft³
